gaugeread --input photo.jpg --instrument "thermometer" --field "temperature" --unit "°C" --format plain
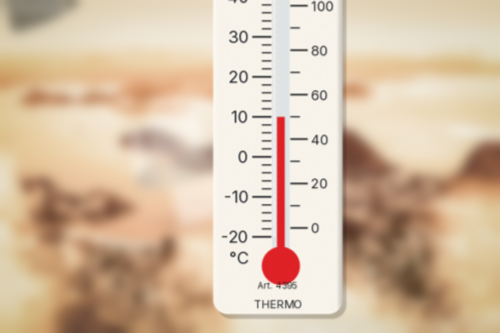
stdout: 10 °C
